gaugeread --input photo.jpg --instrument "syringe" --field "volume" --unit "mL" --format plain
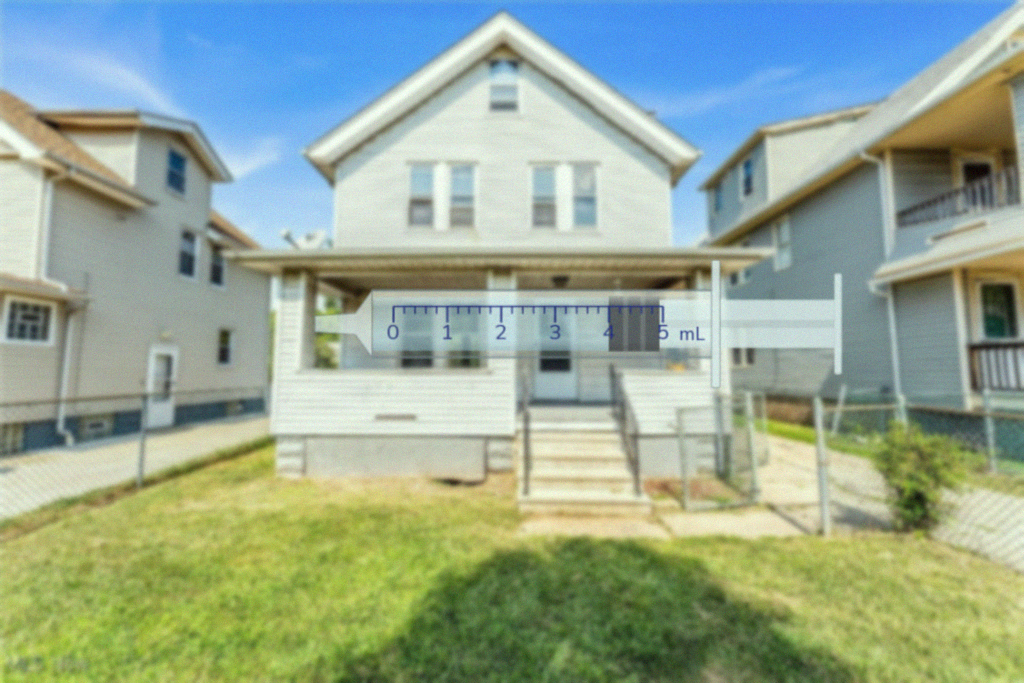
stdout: 4 mL
